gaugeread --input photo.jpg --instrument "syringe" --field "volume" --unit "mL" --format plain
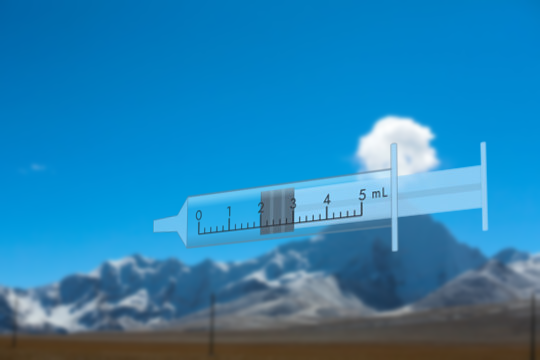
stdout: 2 mL
